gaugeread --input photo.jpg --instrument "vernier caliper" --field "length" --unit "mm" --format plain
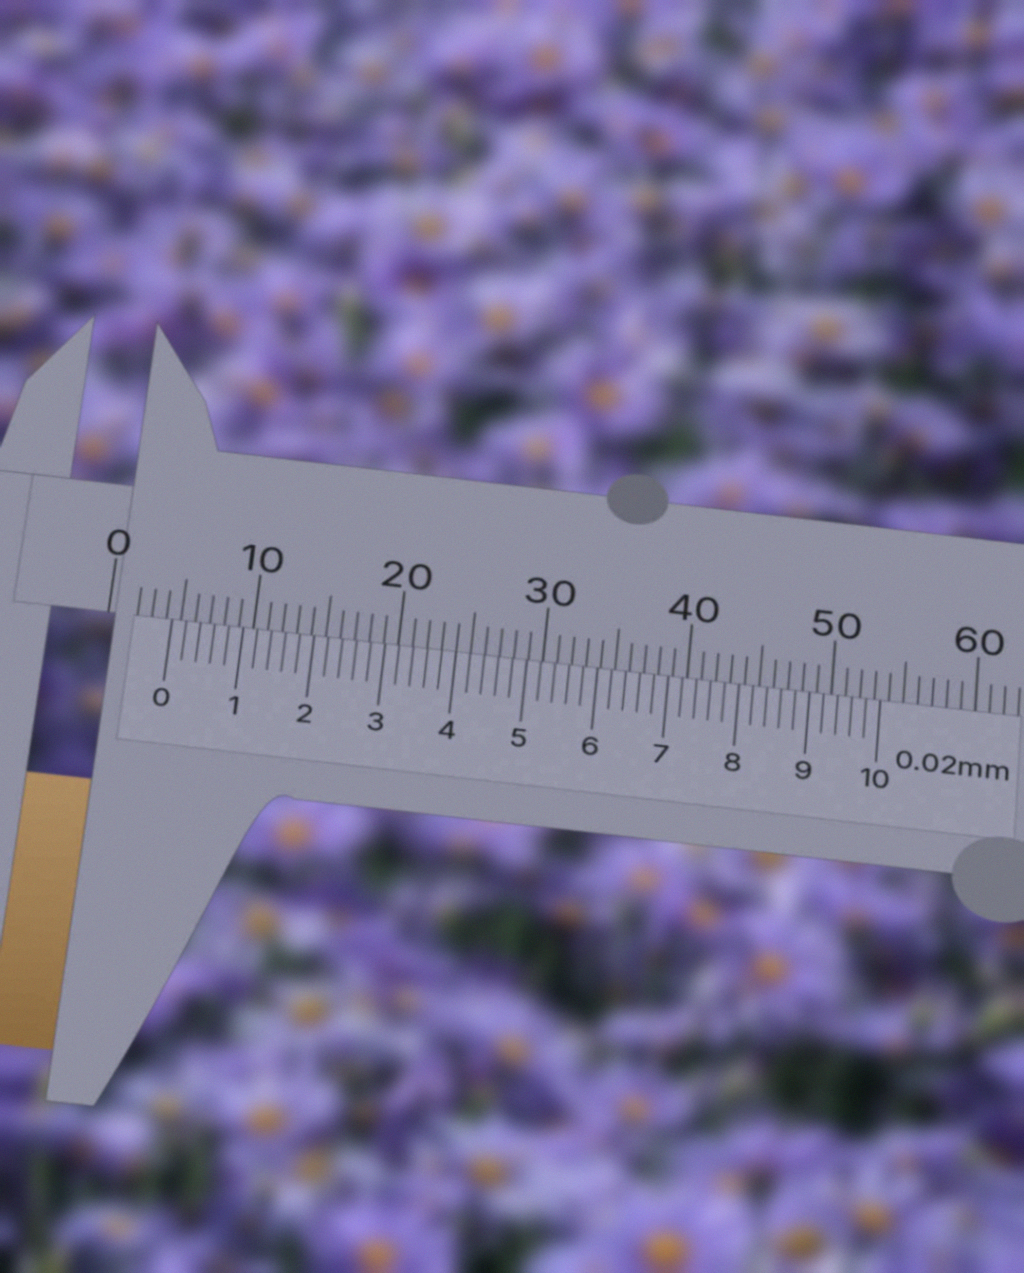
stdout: 4.4 mm
